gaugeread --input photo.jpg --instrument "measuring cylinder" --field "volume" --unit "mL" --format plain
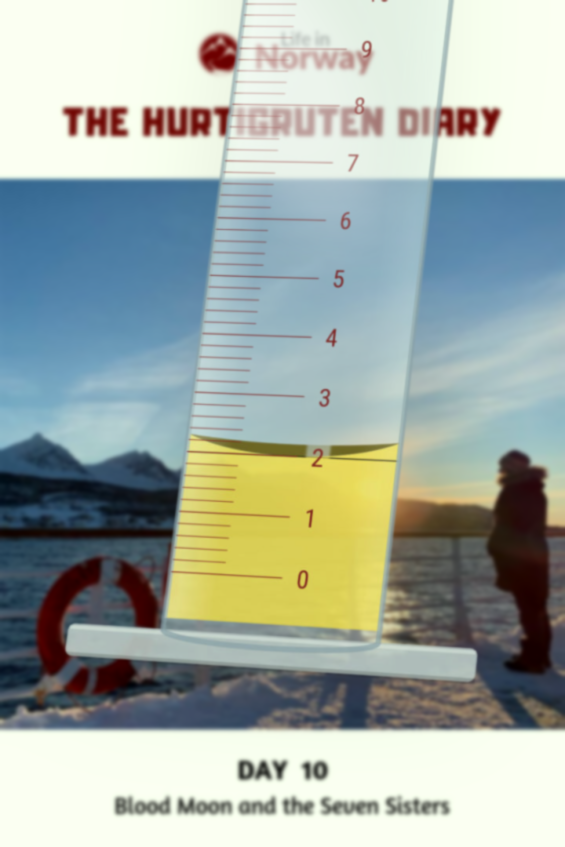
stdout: 2 mL
